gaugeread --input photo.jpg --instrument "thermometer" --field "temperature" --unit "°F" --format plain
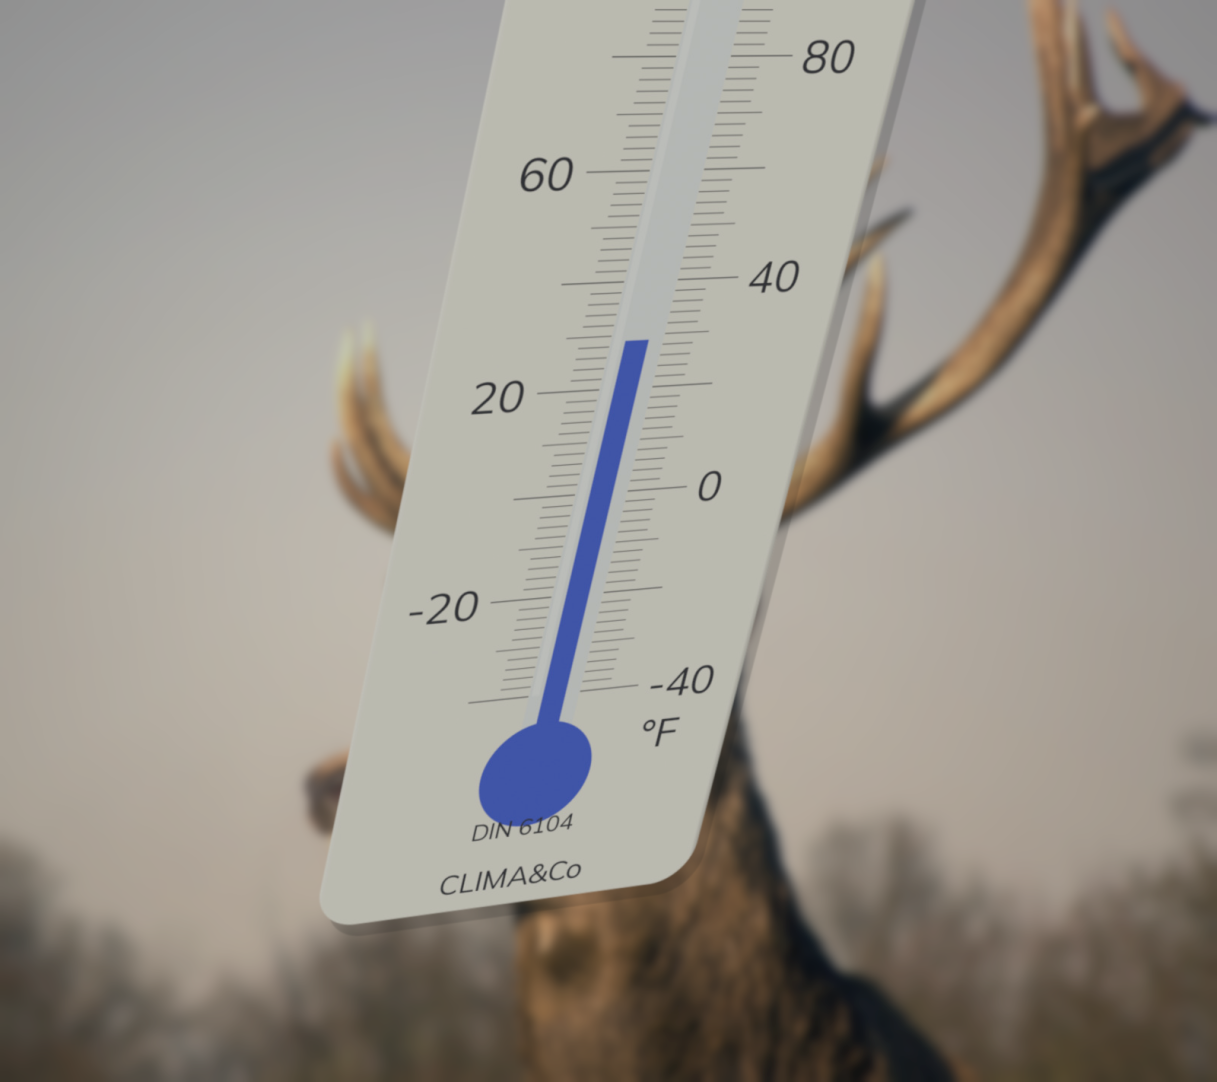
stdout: 29 °F
